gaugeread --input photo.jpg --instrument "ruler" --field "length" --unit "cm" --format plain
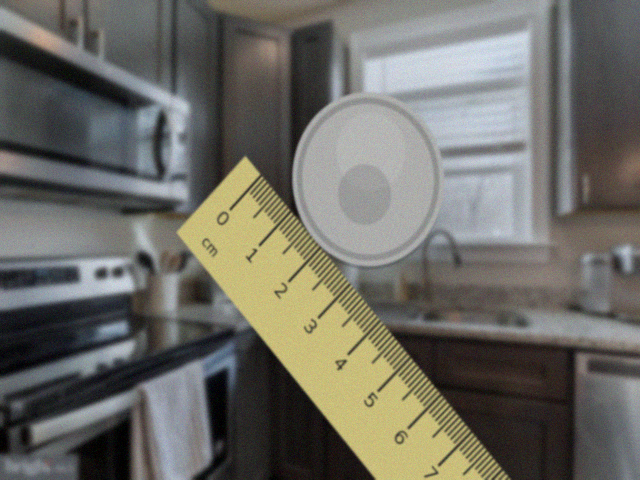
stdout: 3.5 cm
